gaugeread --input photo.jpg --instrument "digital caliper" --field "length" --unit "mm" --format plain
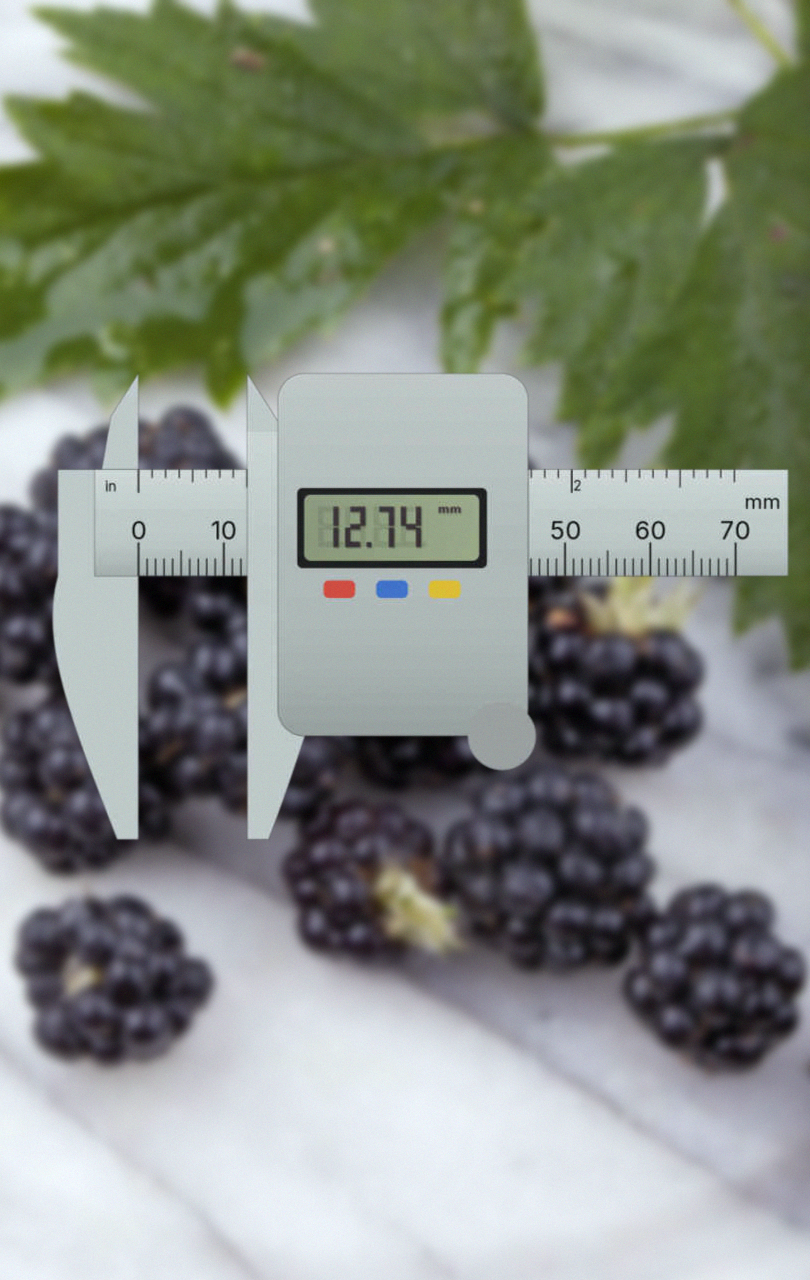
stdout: 12.74 mm
